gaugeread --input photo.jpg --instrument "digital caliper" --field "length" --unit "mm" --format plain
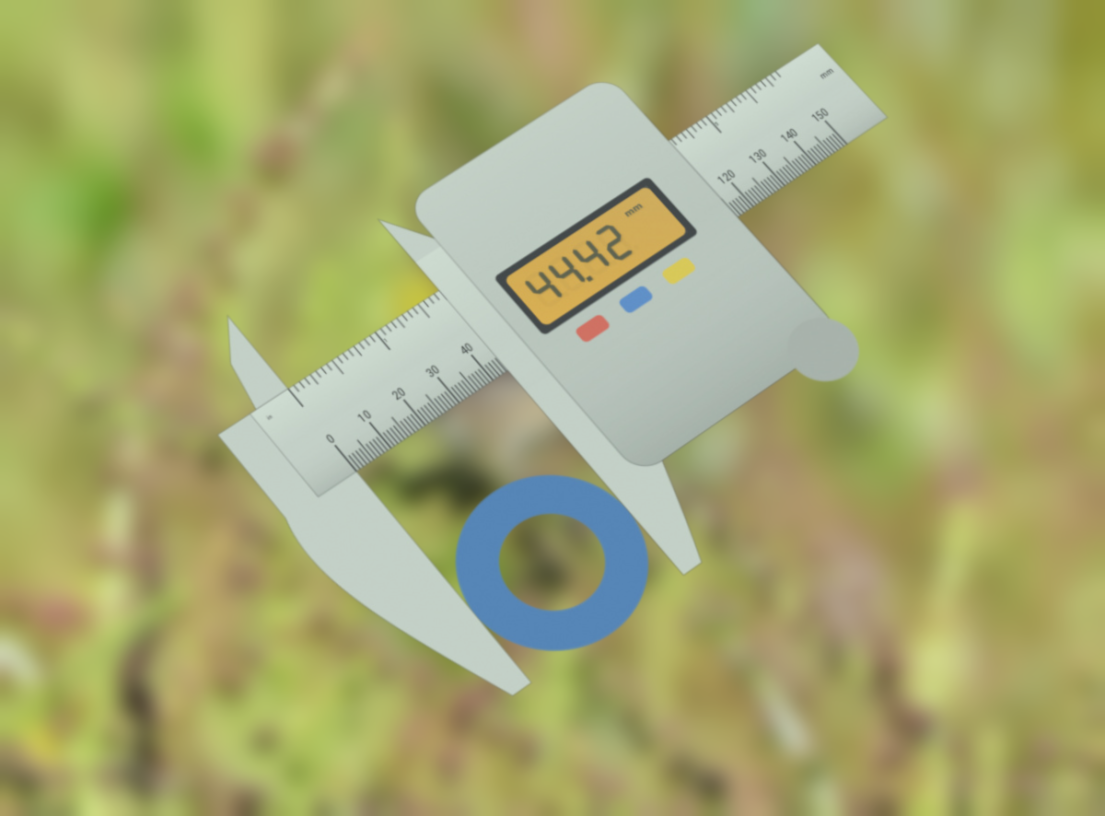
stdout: 44.42 mm
